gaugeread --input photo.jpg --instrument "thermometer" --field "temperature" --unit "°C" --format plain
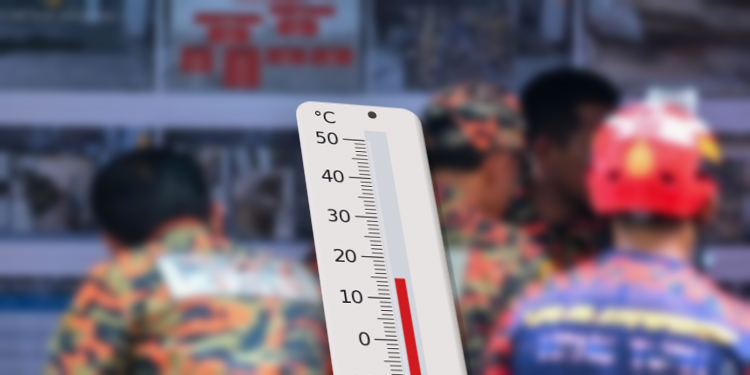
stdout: 15 °C
